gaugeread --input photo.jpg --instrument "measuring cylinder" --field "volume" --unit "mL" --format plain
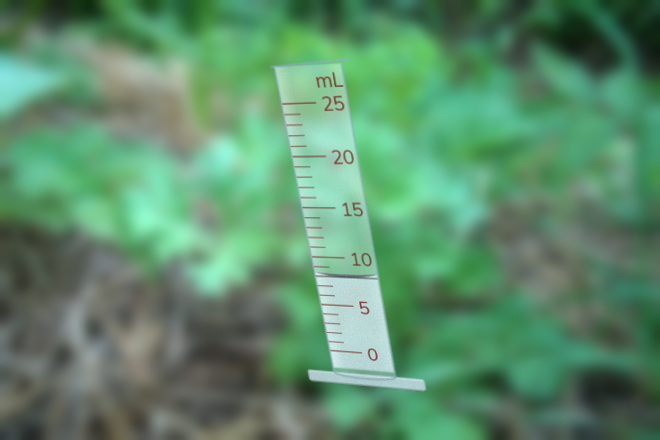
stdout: 8 mL
